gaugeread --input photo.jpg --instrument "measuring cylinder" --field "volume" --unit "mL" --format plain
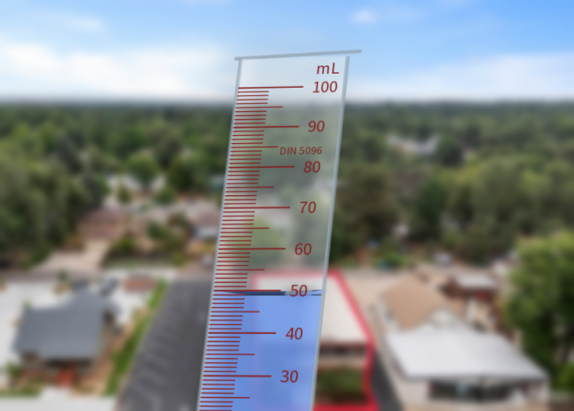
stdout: 49 mL
